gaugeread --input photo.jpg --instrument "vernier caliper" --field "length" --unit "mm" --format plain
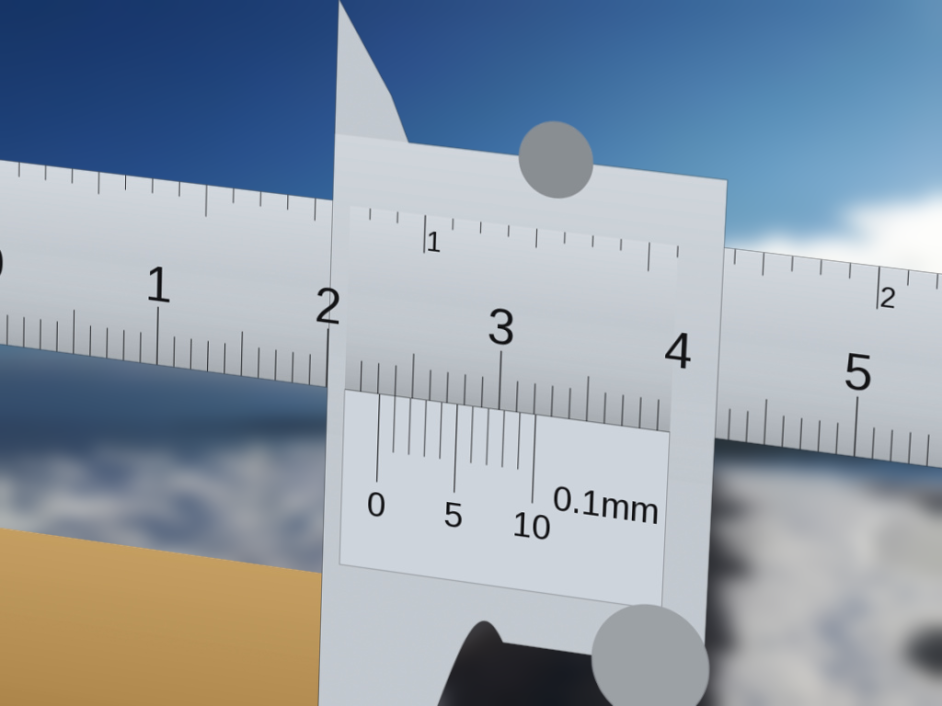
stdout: 23.1 mm
